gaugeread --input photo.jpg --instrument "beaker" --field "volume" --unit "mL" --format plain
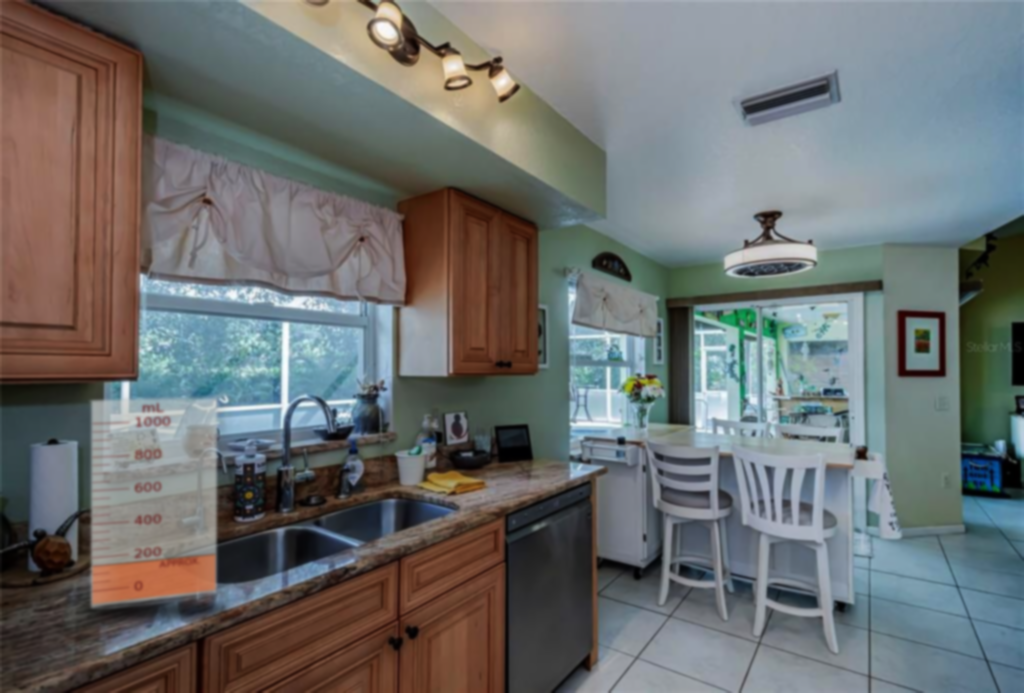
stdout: 150 mL
